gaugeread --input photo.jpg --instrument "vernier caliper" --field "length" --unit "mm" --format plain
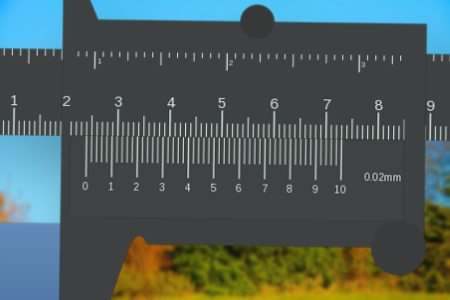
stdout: 24.0 mm
